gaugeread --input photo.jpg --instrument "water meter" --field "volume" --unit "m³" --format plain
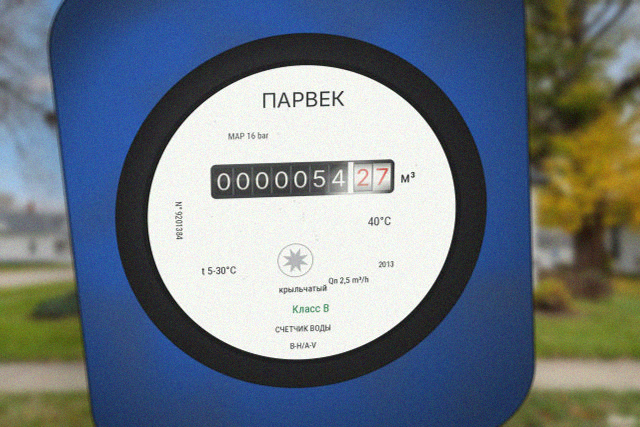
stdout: 54.27 m³
